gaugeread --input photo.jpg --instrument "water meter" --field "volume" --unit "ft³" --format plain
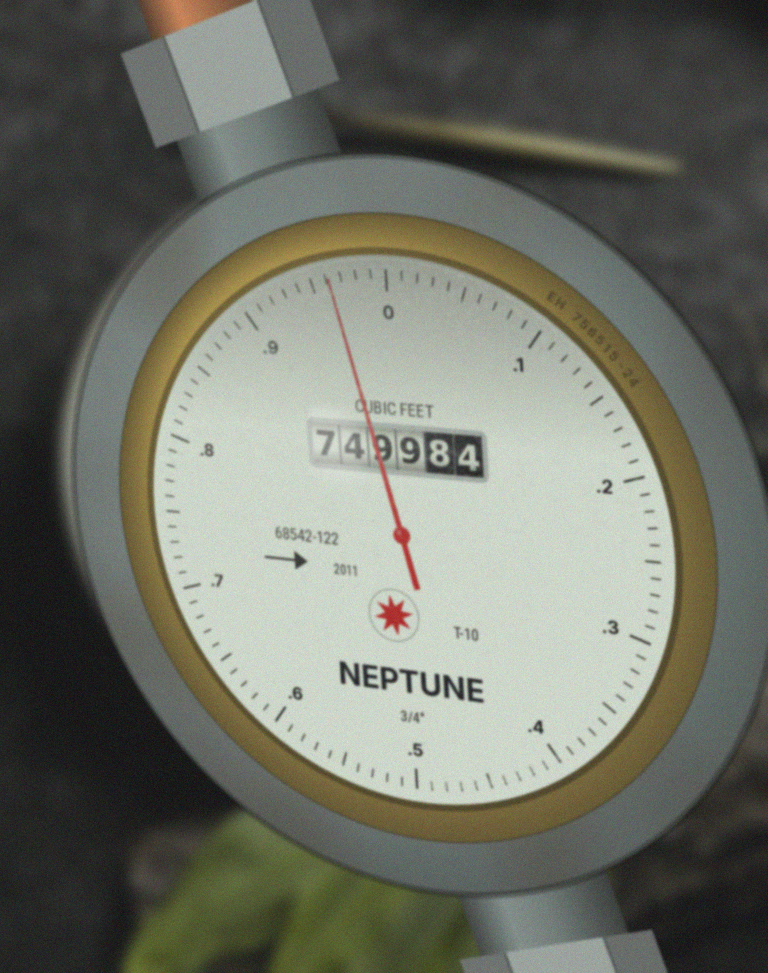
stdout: 749983.96 ft³
